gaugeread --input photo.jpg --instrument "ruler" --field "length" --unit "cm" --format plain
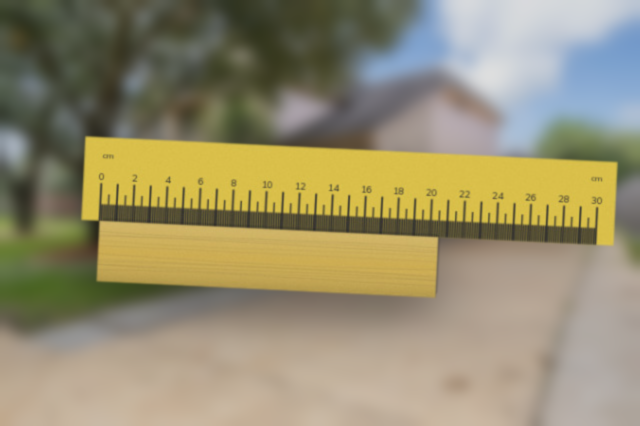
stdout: 20.5 cm
